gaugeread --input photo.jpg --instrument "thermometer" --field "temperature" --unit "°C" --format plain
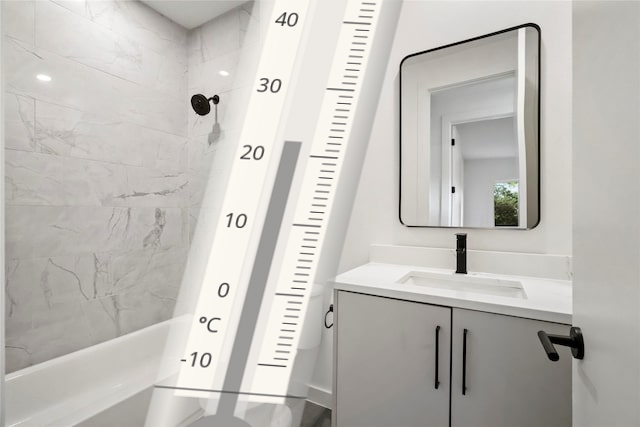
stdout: 22 °C
